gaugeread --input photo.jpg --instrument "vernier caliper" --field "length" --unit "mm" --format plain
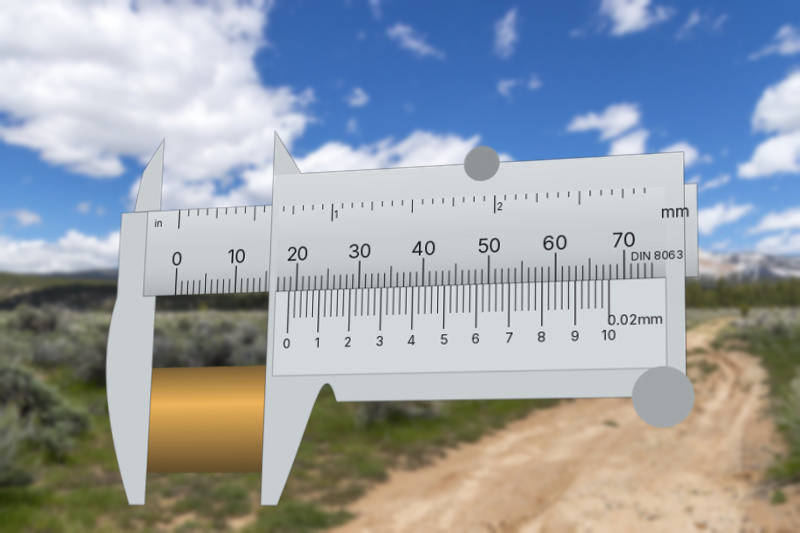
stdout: 18.8 mm
